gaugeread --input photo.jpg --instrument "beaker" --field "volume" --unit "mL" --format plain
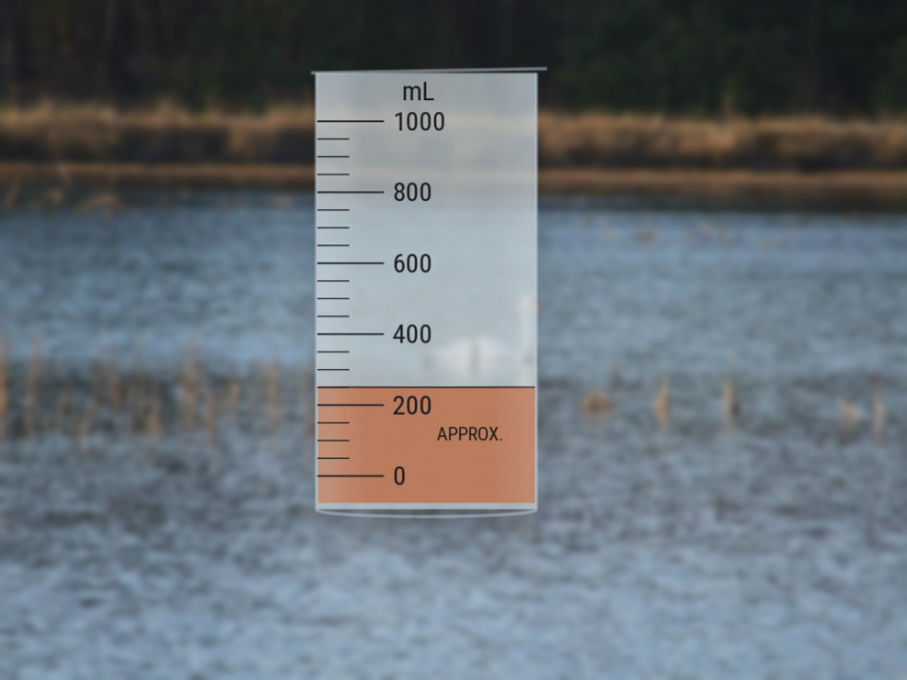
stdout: 250 mL
